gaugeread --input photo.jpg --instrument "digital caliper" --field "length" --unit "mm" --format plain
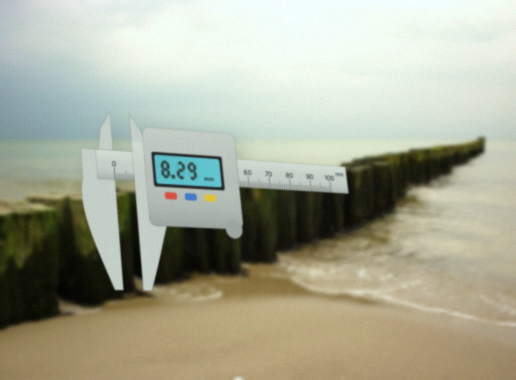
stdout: 8.29 mm
